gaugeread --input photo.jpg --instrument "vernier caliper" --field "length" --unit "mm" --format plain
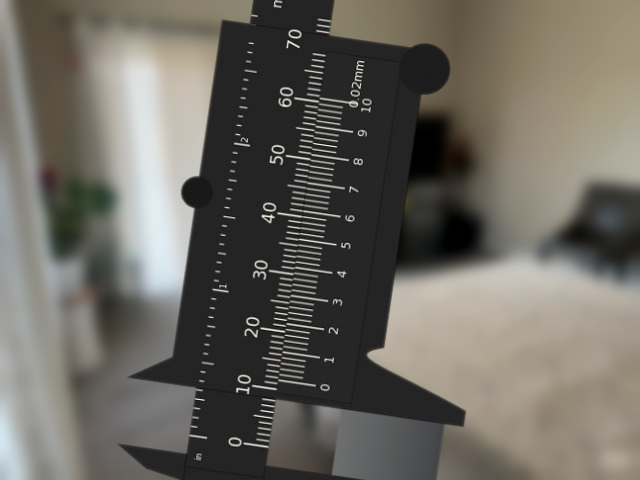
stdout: 11.6 mm
